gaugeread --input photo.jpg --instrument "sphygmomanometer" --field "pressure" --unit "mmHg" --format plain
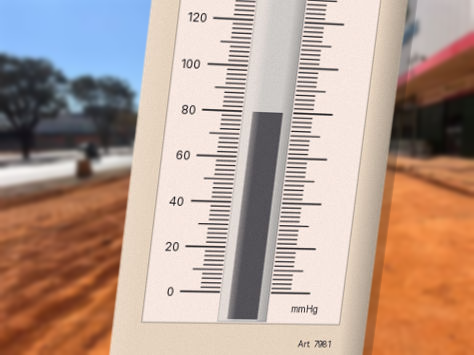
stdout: 80 mmHg
